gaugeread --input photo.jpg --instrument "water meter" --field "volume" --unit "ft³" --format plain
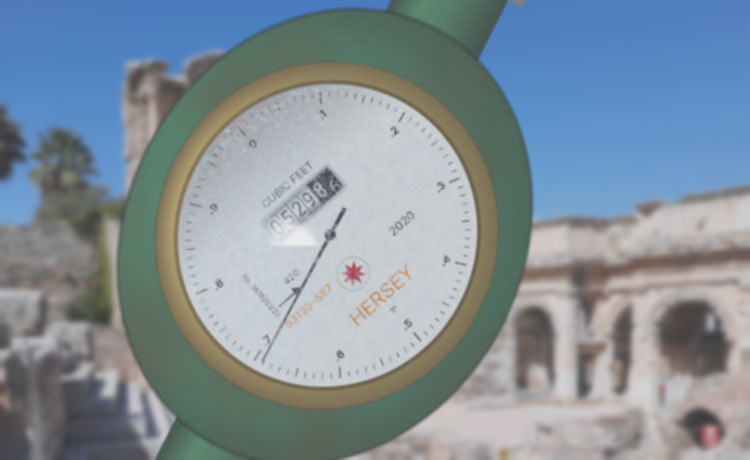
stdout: 52985.69 ft³
